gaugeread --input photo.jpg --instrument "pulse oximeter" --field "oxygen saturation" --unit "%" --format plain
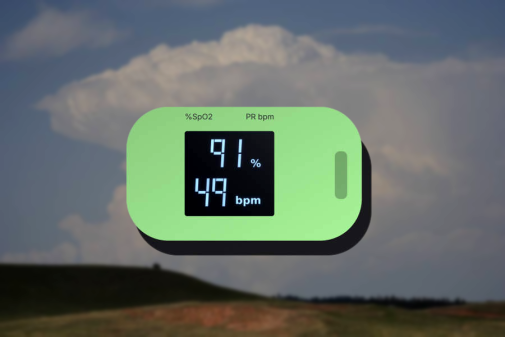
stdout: 91 %
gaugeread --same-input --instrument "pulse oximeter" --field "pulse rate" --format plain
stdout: 49 bpm
